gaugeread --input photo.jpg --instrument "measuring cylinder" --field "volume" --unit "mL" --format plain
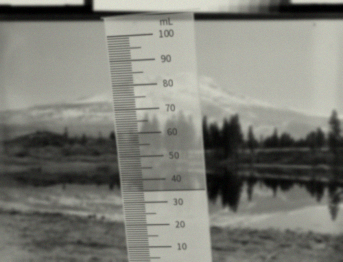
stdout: 35 mL
